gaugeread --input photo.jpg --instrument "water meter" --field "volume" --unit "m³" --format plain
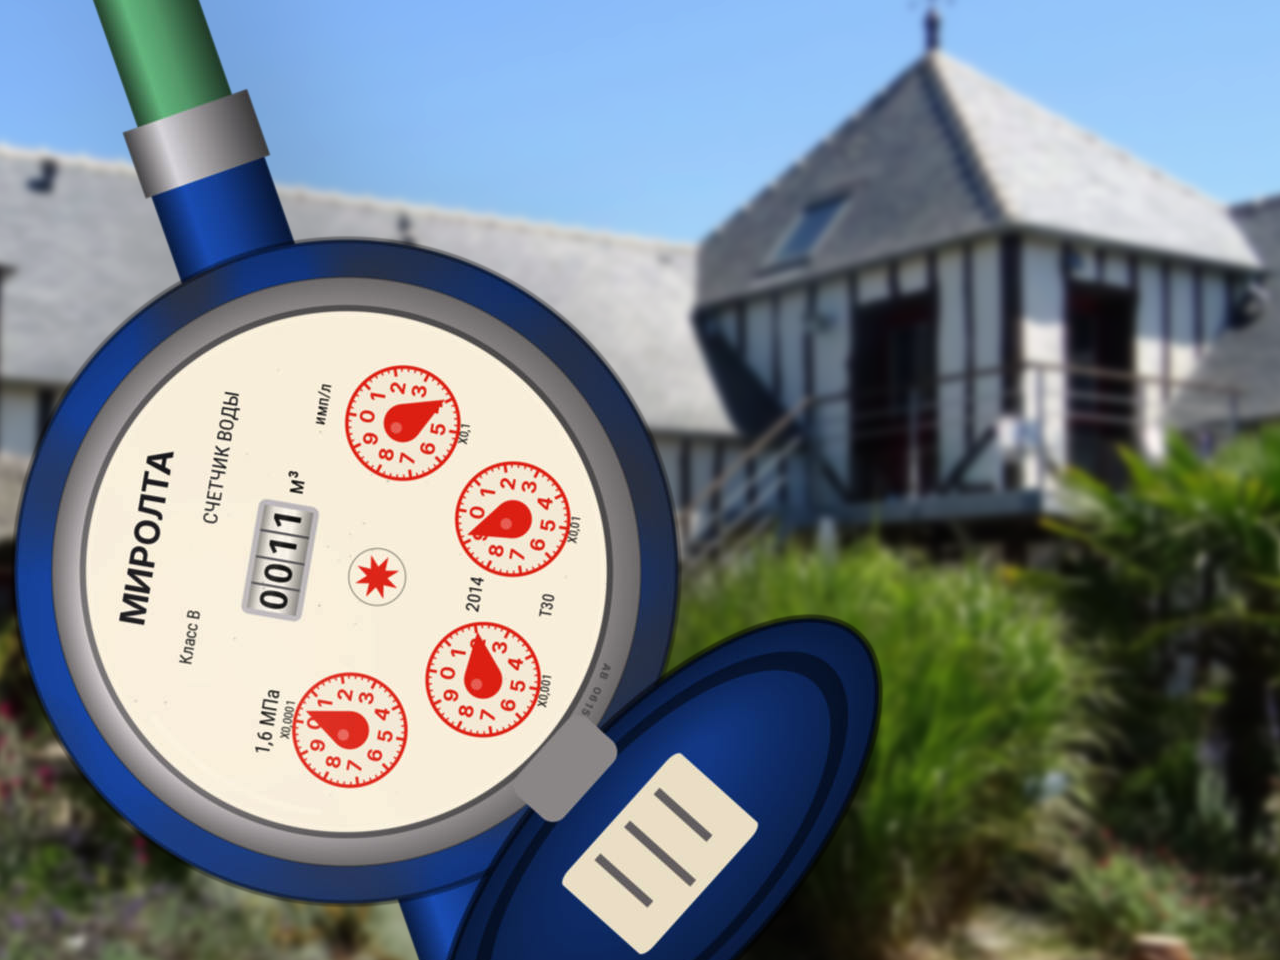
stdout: 11.3920 m³
